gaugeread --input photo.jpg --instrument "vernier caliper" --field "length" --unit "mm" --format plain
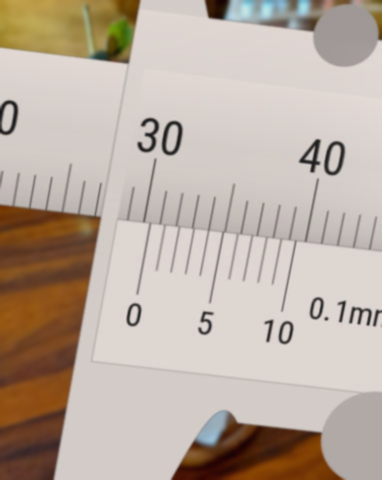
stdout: 30.4 mm
